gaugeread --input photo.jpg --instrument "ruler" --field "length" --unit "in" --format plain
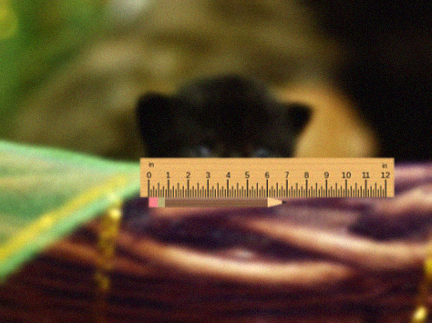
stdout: 7 in
